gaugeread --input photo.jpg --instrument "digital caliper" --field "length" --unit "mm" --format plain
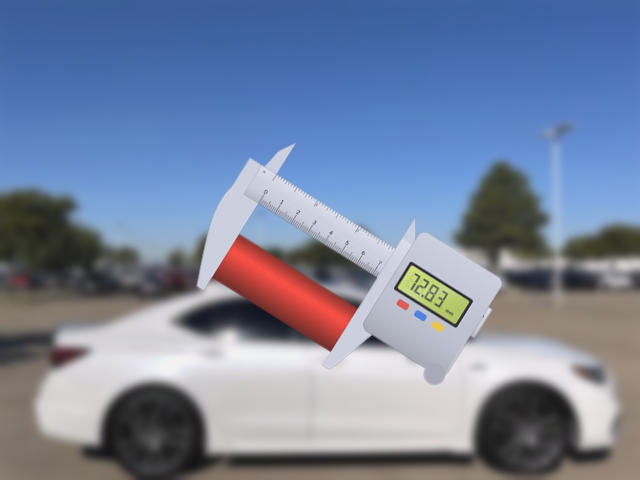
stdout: 72.83 mm
